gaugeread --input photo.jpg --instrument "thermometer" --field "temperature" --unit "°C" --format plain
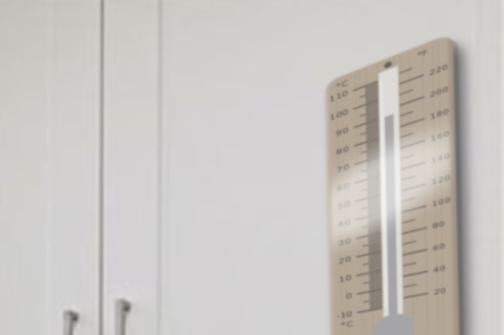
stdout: 90 °C
